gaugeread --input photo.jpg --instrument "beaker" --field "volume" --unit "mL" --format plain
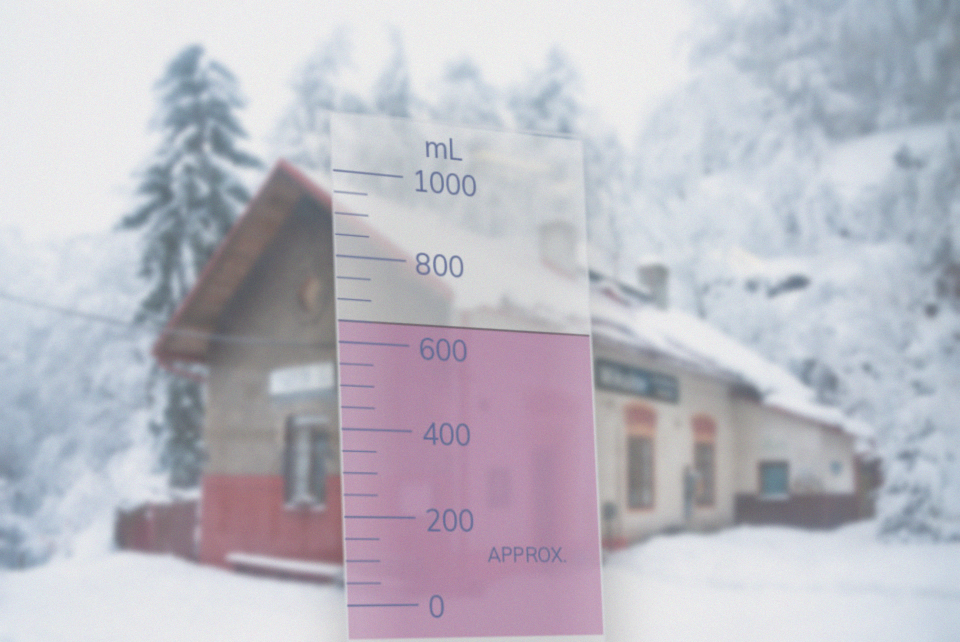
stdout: 650 mL
